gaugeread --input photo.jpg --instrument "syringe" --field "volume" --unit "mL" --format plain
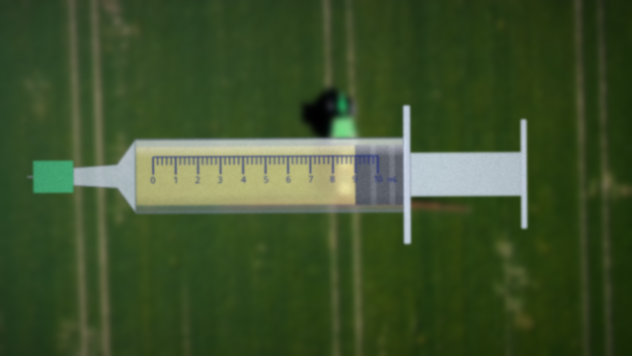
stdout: 9 mL
